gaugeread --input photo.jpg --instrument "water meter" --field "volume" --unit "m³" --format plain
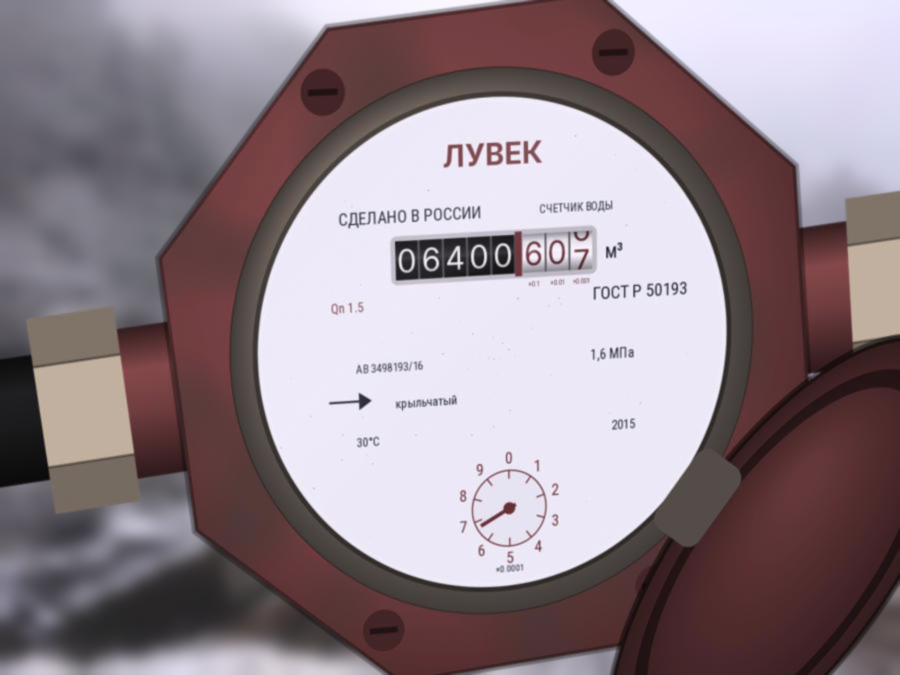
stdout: 6400.6066 m³
